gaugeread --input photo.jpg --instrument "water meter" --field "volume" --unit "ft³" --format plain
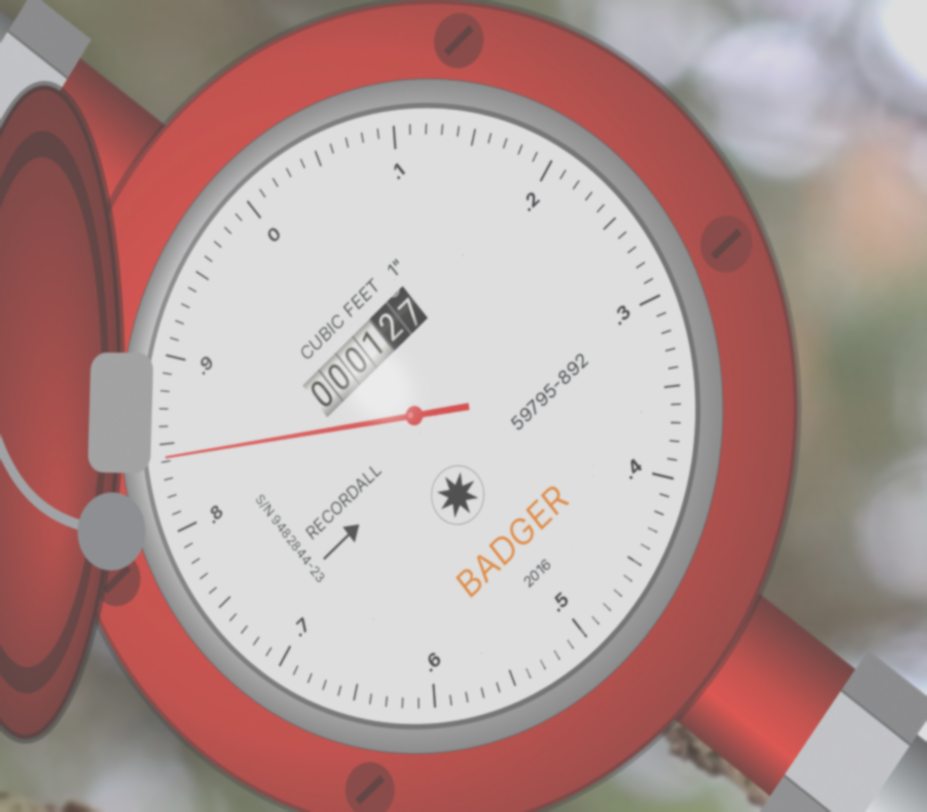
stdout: 126.84 ft³
